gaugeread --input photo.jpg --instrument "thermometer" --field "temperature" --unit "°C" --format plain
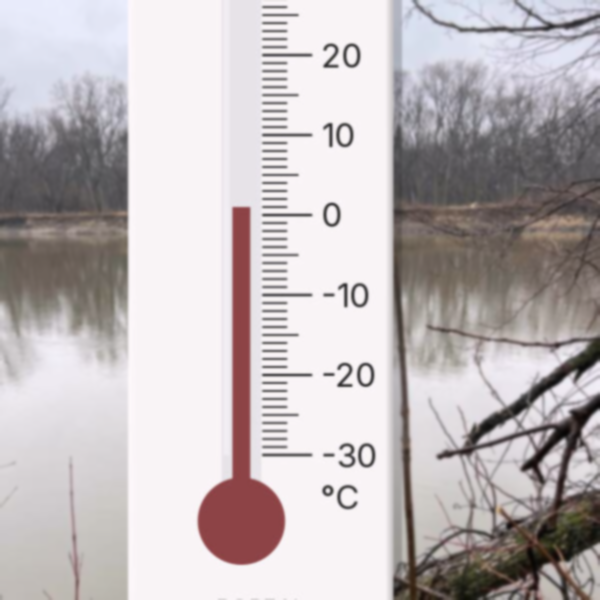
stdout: 1 °C
